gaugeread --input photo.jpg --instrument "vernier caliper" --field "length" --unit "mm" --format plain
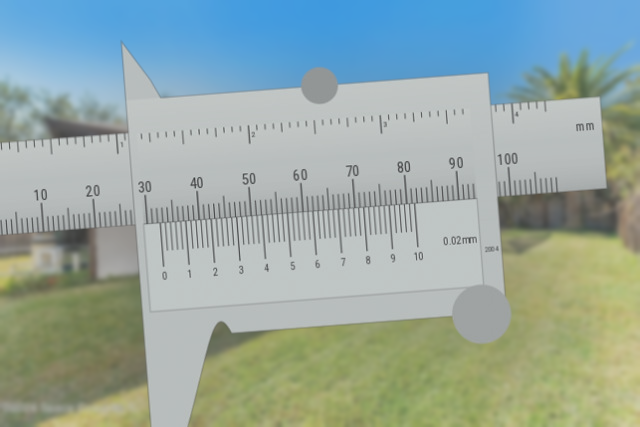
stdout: 32.5 mm
